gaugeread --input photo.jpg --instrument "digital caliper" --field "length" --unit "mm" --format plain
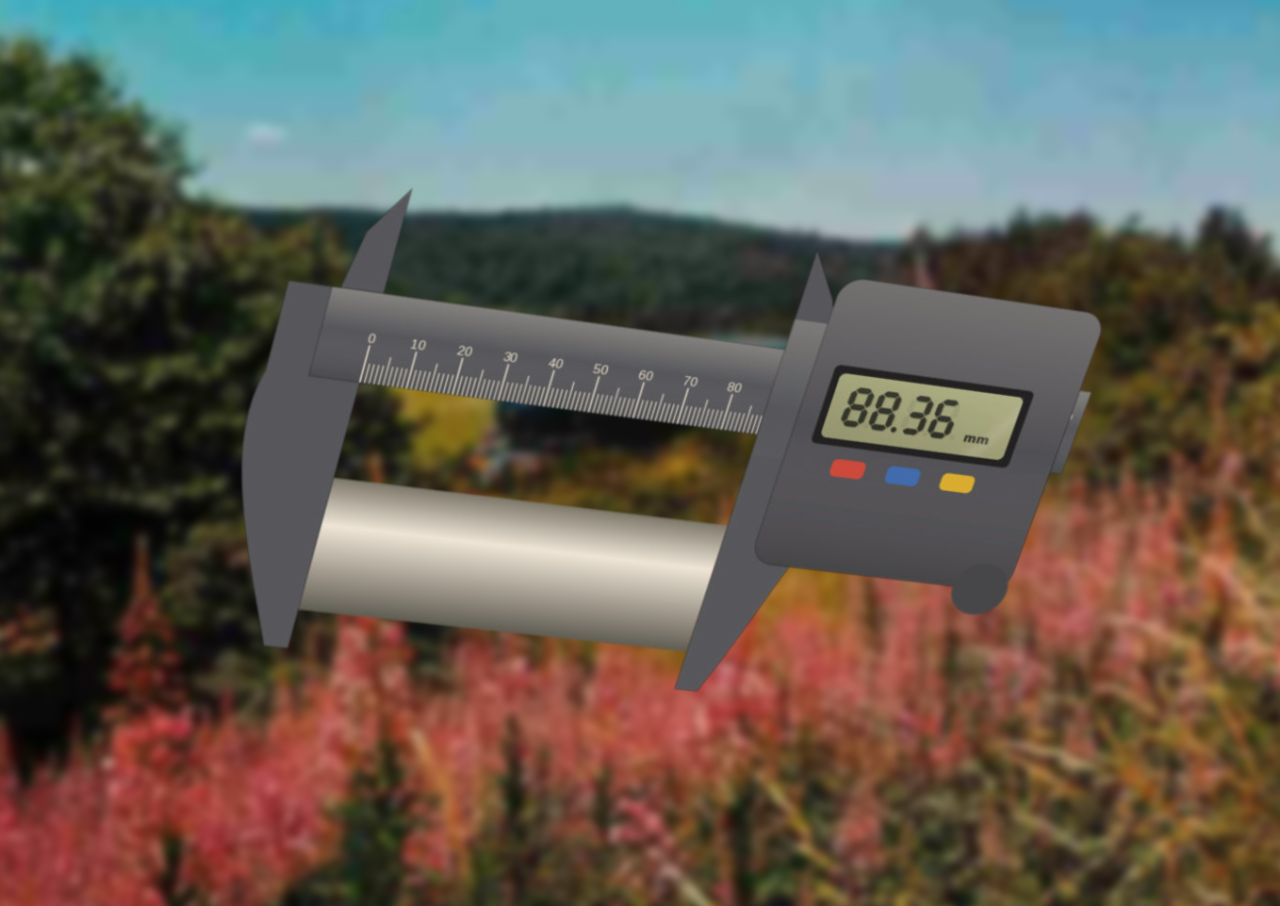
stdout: 88.36 mm
